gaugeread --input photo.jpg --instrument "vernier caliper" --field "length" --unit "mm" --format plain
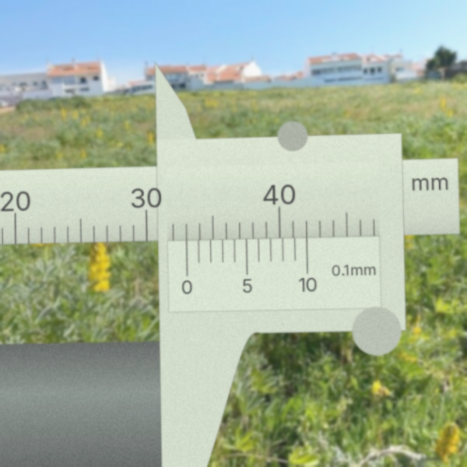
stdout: 33.0 mm
